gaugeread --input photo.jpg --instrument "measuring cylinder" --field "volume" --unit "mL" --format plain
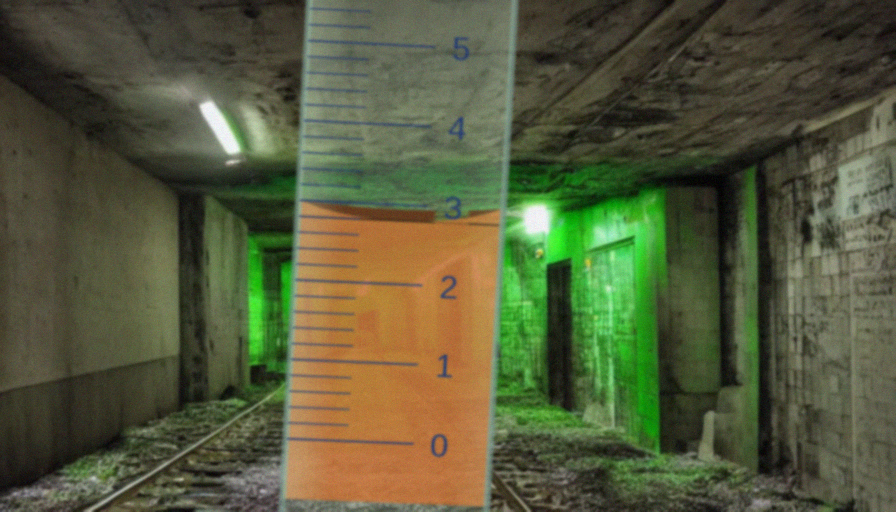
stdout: 2.8 mL
